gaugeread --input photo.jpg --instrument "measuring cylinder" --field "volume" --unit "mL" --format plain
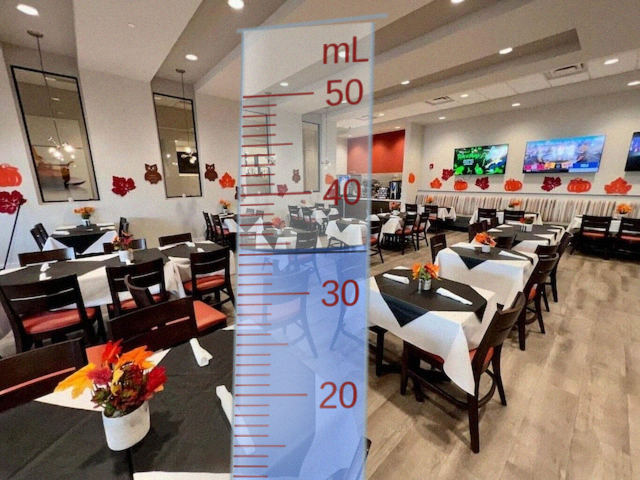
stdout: 34 mL
